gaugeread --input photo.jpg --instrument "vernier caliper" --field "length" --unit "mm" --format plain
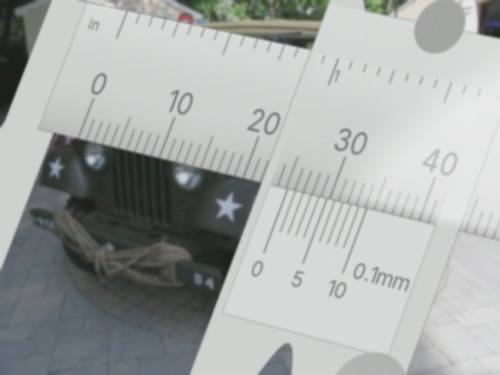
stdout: 25.2 mm
